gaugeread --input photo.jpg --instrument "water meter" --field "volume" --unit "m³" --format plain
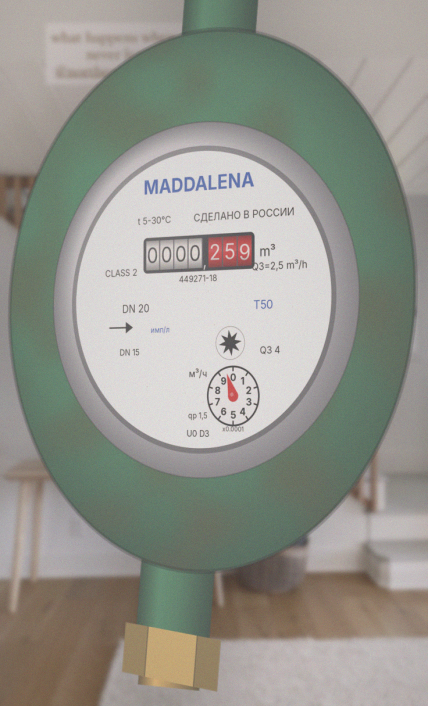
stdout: 0.2589 m³
